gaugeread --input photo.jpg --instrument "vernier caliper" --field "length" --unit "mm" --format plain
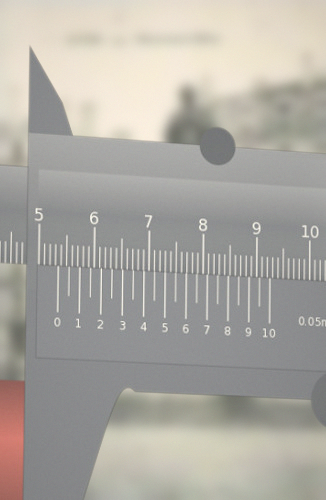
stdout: 53.5 mm
